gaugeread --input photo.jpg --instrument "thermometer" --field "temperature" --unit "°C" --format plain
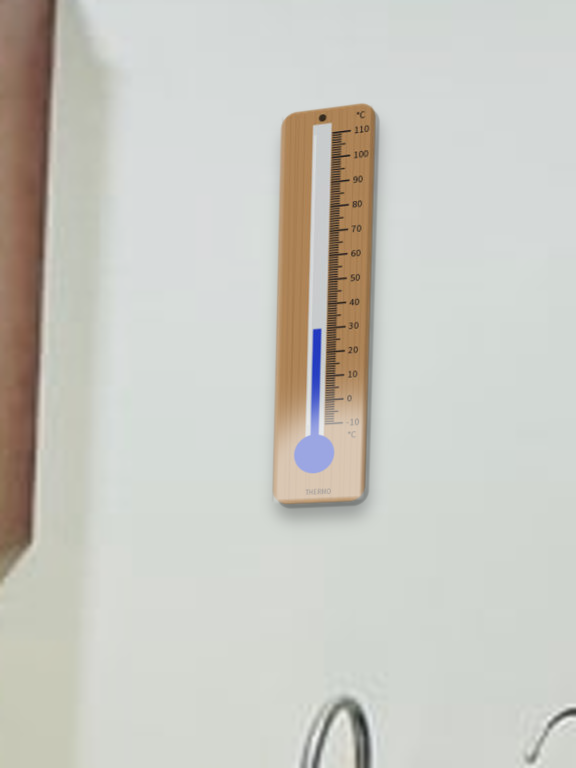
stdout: 30 °C
